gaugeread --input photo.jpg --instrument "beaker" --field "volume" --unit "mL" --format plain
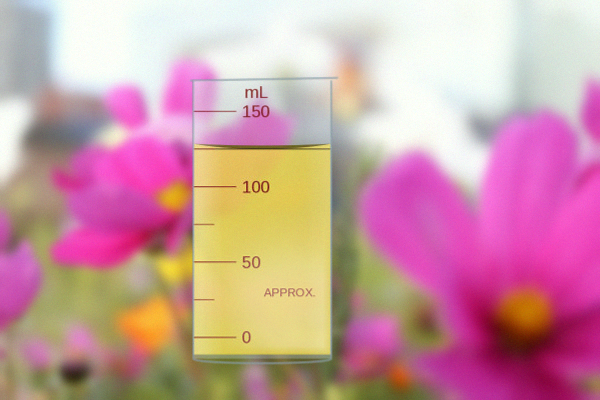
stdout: 125 mL
